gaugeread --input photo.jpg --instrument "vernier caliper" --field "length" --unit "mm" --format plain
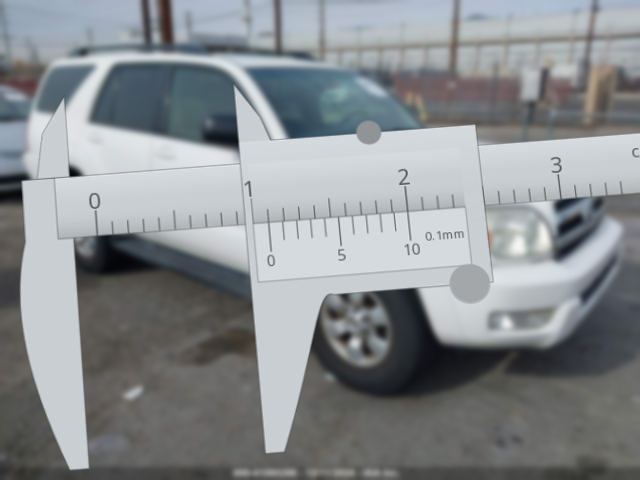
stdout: 11.0 mm
